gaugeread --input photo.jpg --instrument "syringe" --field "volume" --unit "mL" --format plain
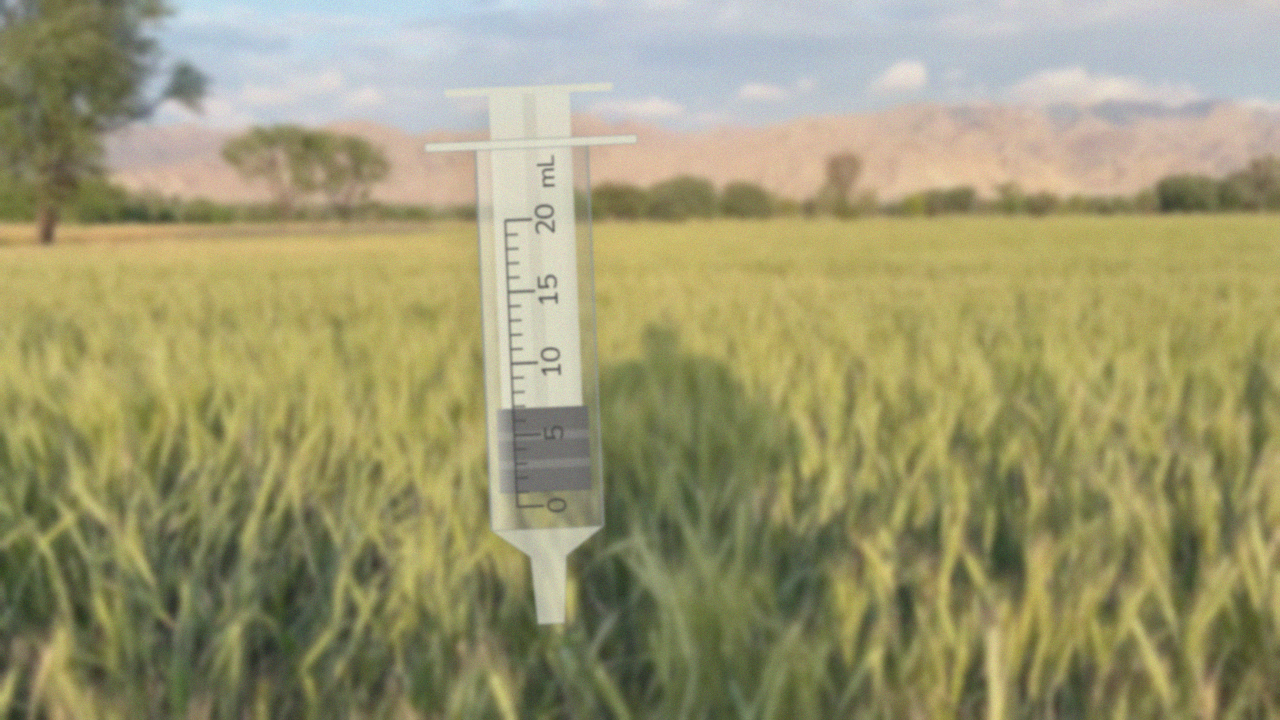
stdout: 1 mL
